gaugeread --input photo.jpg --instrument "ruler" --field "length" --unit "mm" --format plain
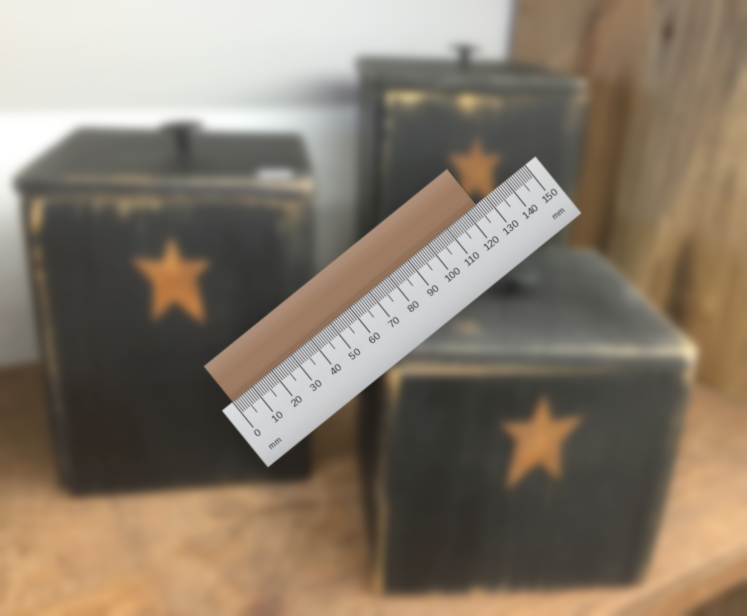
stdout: 125 mm
